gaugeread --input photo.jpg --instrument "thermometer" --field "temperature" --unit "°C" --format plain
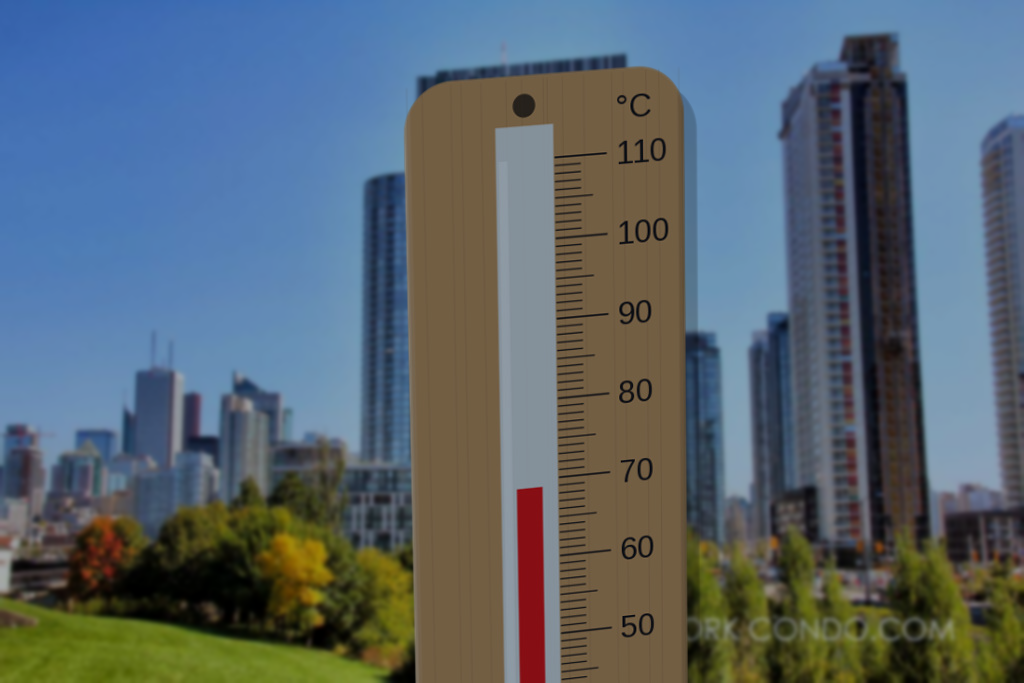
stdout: 69 °C
